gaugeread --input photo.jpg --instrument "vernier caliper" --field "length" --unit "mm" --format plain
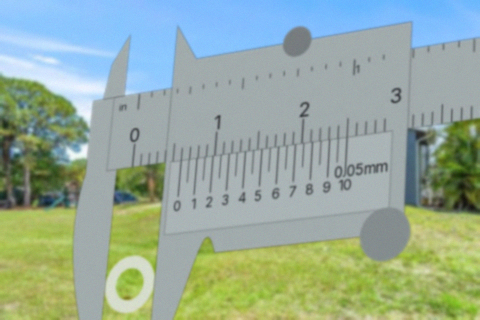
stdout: 6.0 mm
